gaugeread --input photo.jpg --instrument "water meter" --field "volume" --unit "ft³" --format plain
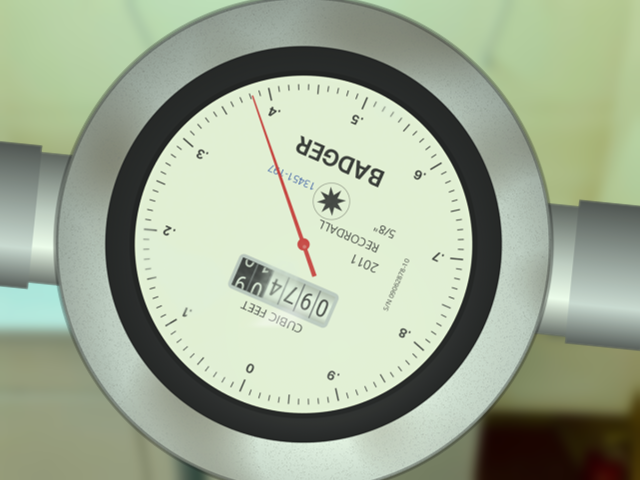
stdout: 97409.38 ft³
